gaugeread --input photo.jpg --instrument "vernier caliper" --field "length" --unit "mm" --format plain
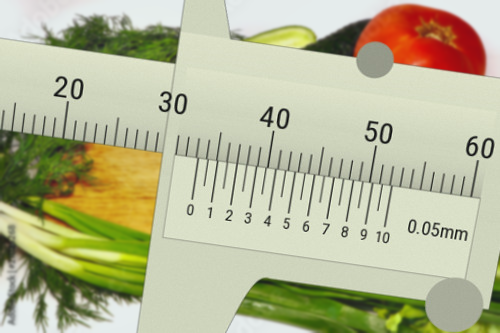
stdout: 33.2 mm
